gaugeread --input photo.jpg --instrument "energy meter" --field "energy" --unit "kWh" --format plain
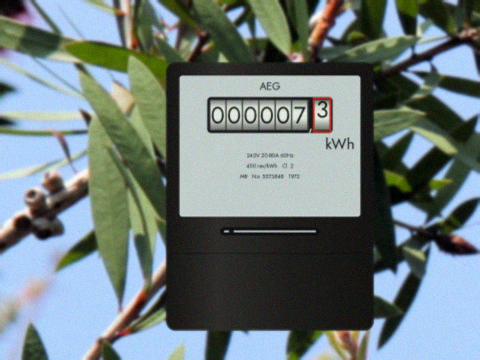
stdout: 7.3 kWh
